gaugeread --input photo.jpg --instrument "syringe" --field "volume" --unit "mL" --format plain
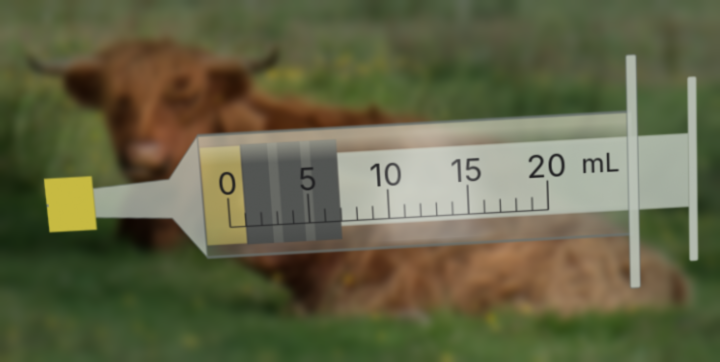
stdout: 1 mL
